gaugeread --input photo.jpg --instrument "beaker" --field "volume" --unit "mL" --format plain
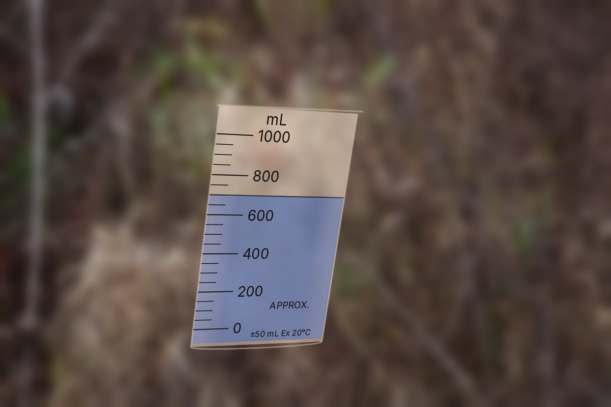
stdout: 700 mL
